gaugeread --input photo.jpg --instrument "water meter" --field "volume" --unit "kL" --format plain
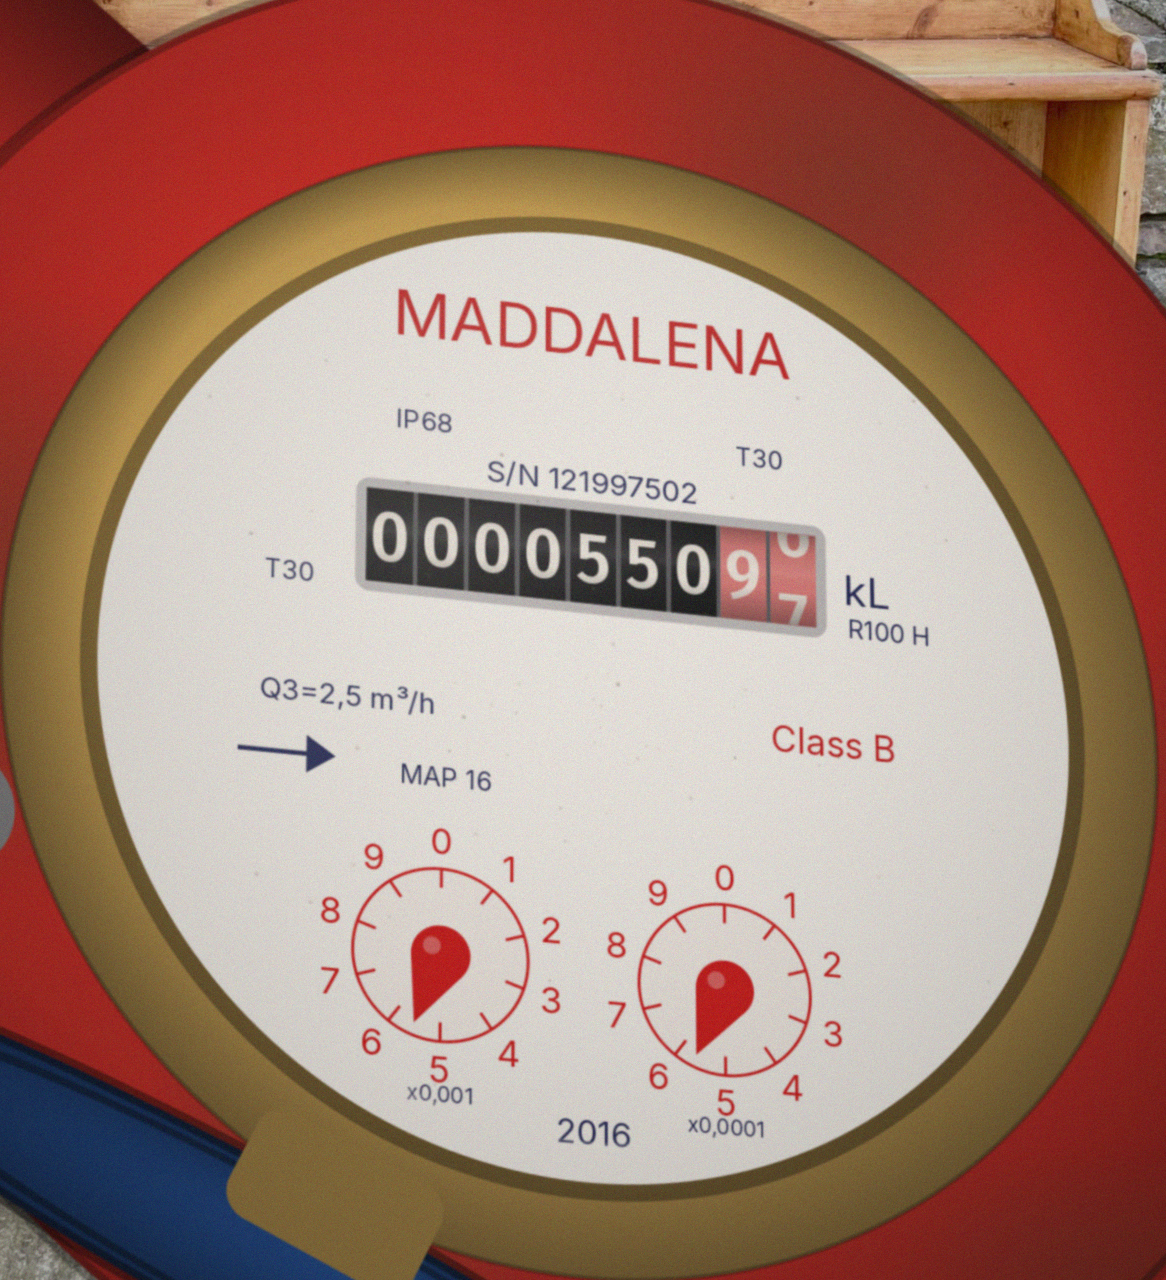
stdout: 550.9655 kL
